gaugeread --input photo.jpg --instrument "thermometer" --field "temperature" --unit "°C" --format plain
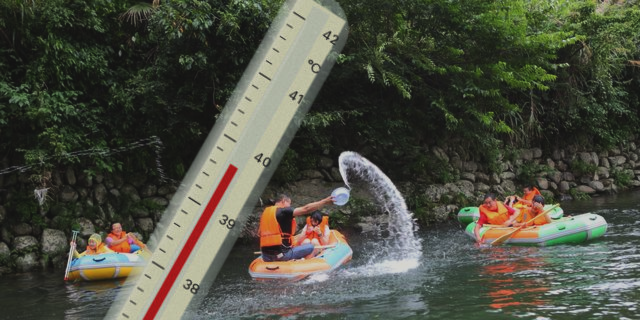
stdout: 39.7 °C
